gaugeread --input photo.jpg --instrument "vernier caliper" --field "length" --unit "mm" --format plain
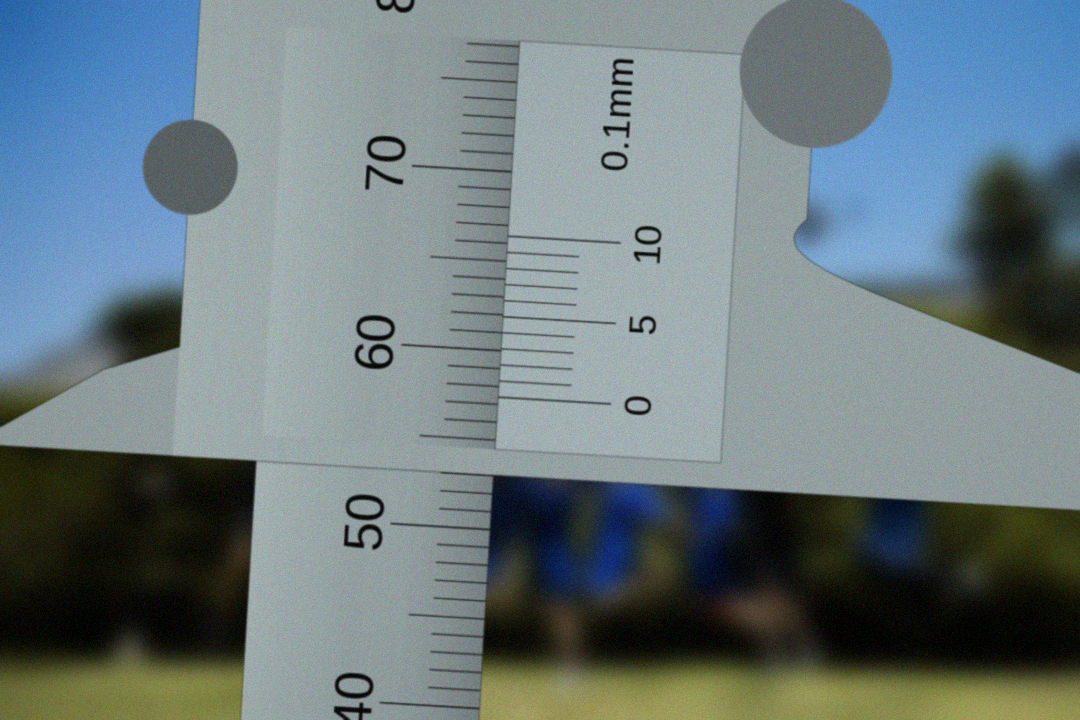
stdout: 57.4 mm
